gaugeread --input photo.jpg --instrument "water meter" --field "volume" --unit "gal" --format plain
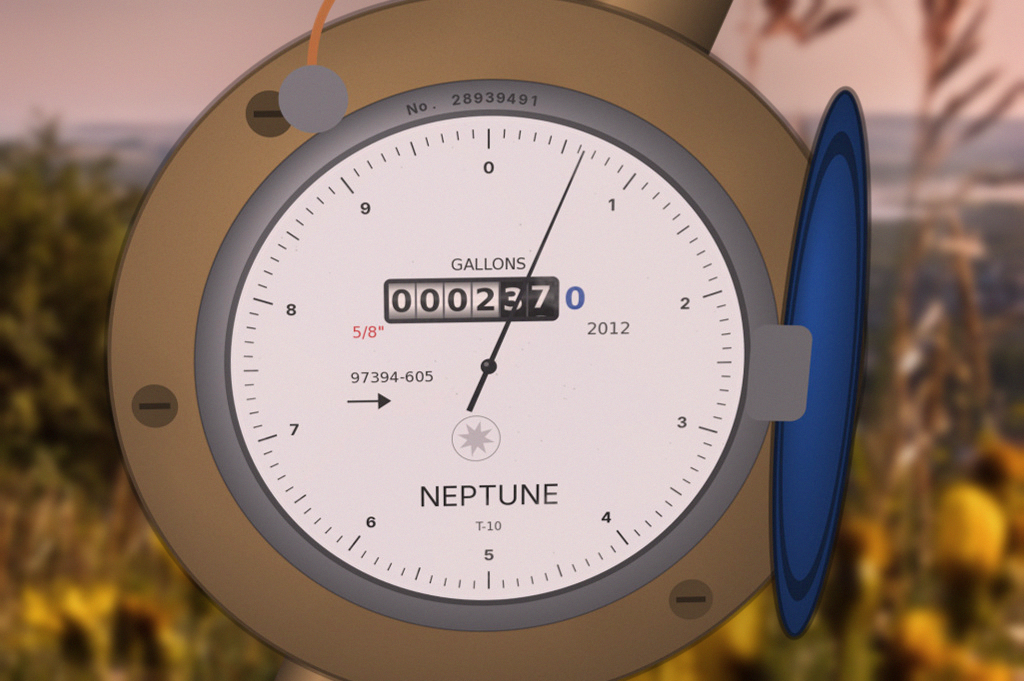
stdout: 2370.6 gal
